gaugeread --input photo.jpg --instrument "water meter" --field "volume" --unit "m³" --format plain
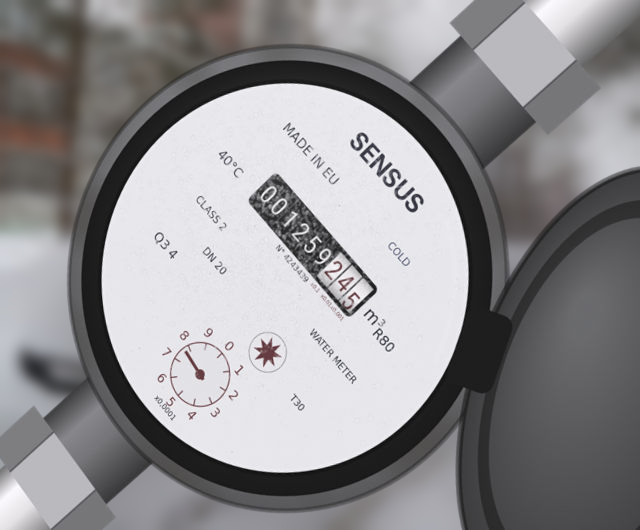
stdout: 1259.2447 m³
